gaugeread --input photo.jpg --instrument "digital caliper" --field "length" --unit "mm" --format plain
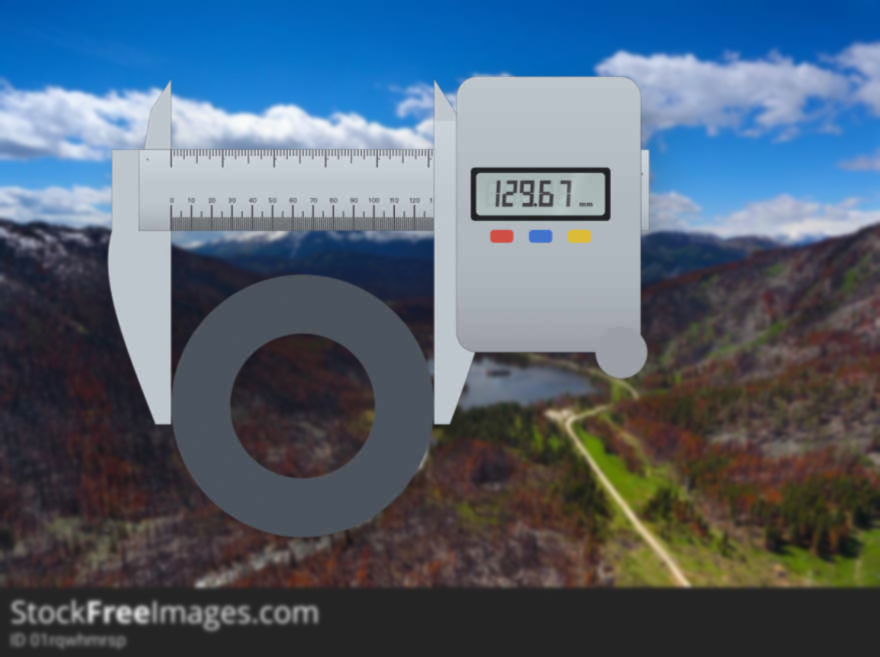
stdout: 129.67 mm
